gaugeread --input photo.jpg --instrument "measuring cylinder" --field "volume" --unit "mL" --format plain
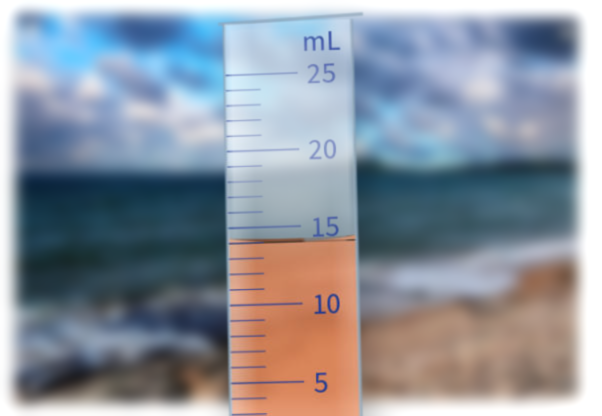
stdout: 14 mL
